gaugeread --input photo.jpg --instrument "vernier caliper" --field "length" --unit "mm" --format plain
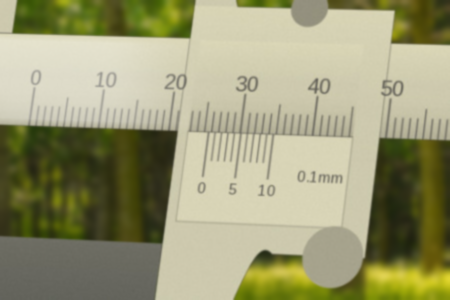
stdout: 25.6 mm
